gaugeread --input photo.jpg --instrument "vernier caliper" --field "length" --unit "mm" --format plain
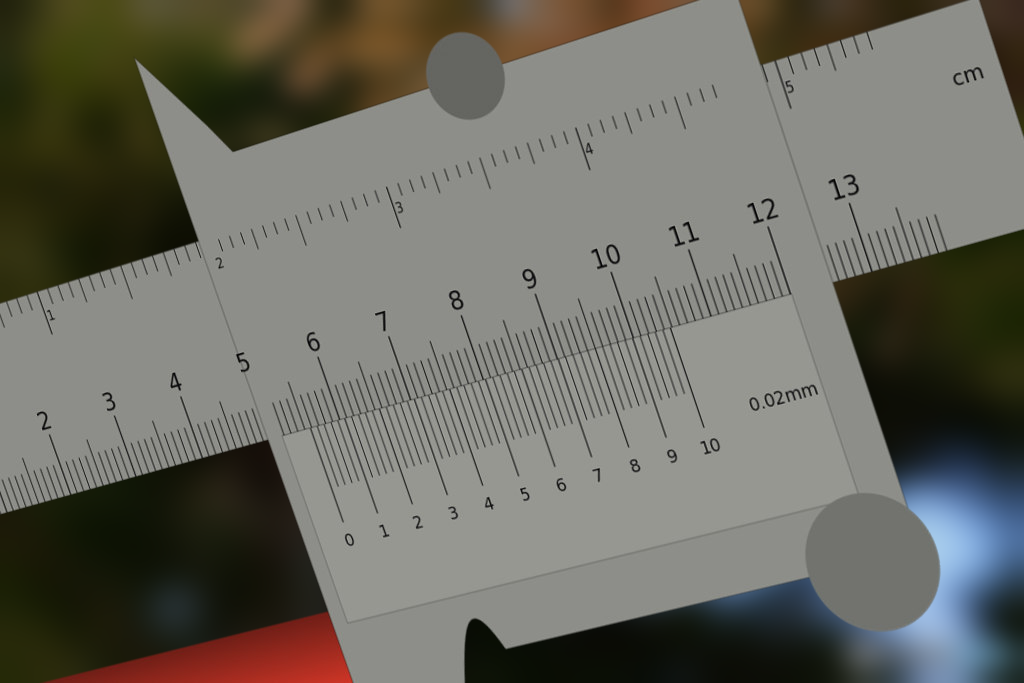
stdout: 55.8 mm
